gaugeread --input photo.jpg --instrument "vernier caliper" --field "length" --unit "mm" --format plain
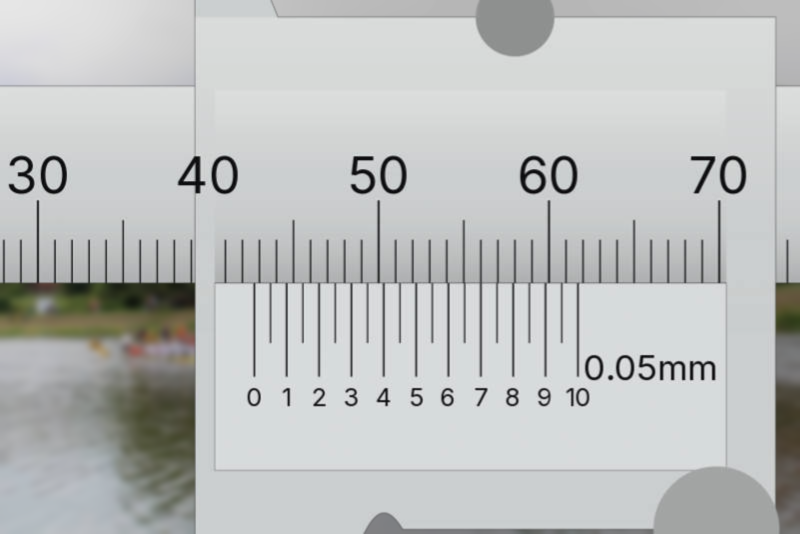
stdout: 42.7 mm
